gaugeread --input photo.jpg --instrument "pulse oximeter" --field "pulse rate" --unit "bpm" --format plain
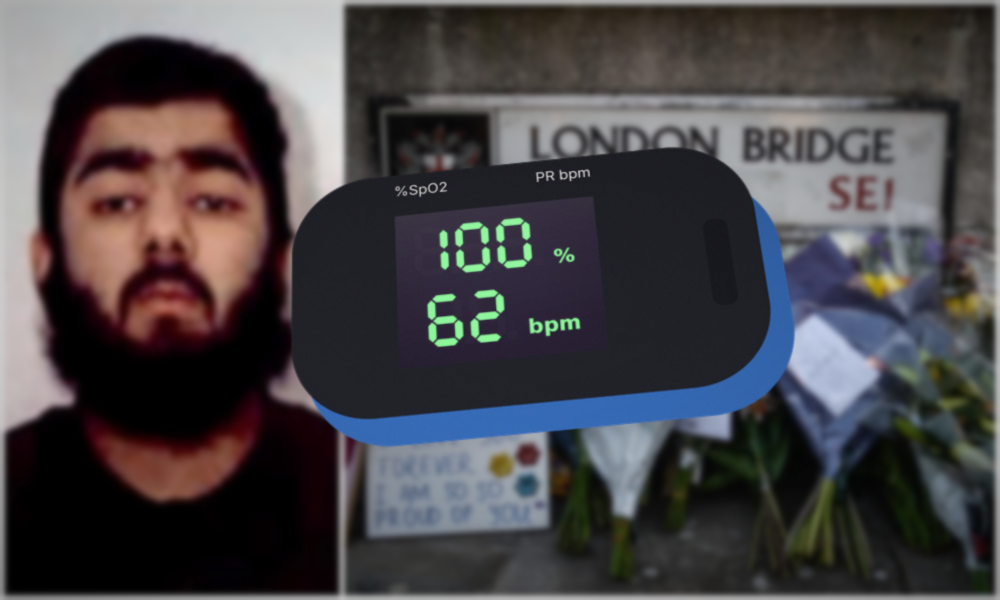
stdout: 62 bpm
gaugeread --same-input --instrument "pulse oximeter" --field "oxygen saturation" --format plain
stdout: 100 %
